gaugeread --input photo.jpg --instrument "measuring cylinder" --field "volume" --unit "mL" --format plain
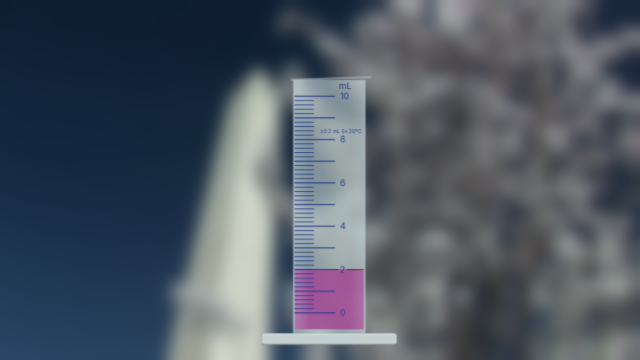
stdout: 2 mL
